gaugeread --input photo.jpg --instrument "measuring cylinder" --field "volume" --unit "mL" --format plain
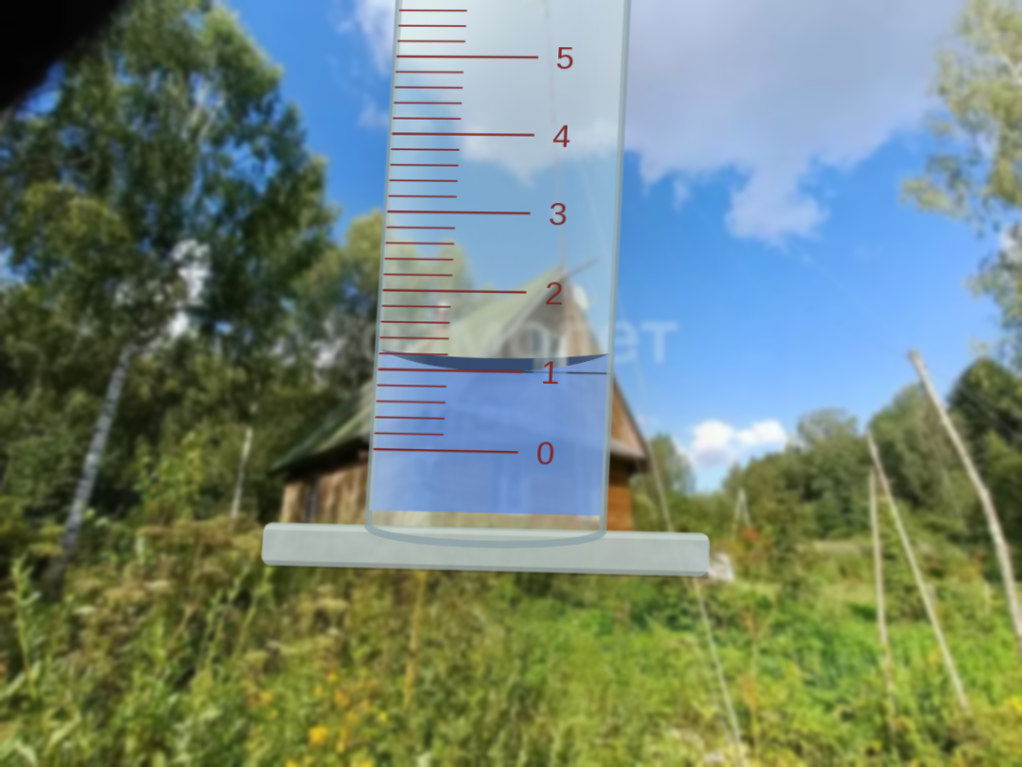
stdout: 1 mL
